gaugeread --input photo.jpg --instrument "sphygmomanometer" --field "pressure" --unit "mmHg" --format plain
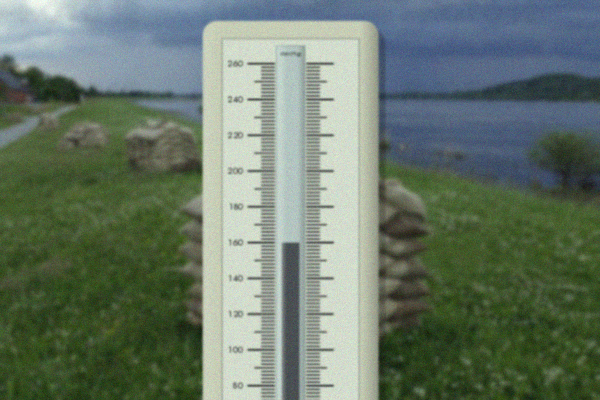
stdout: 160 mmHg
